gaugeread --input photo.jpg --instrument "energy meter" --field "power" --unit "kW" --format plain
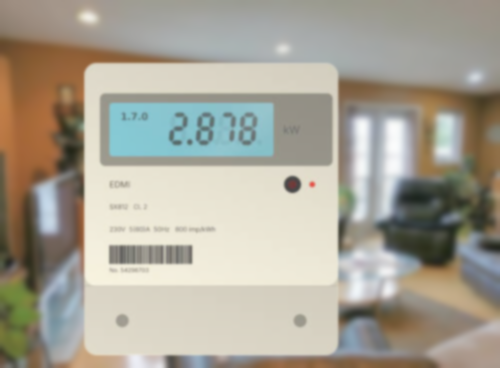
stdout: 2.878 kW
